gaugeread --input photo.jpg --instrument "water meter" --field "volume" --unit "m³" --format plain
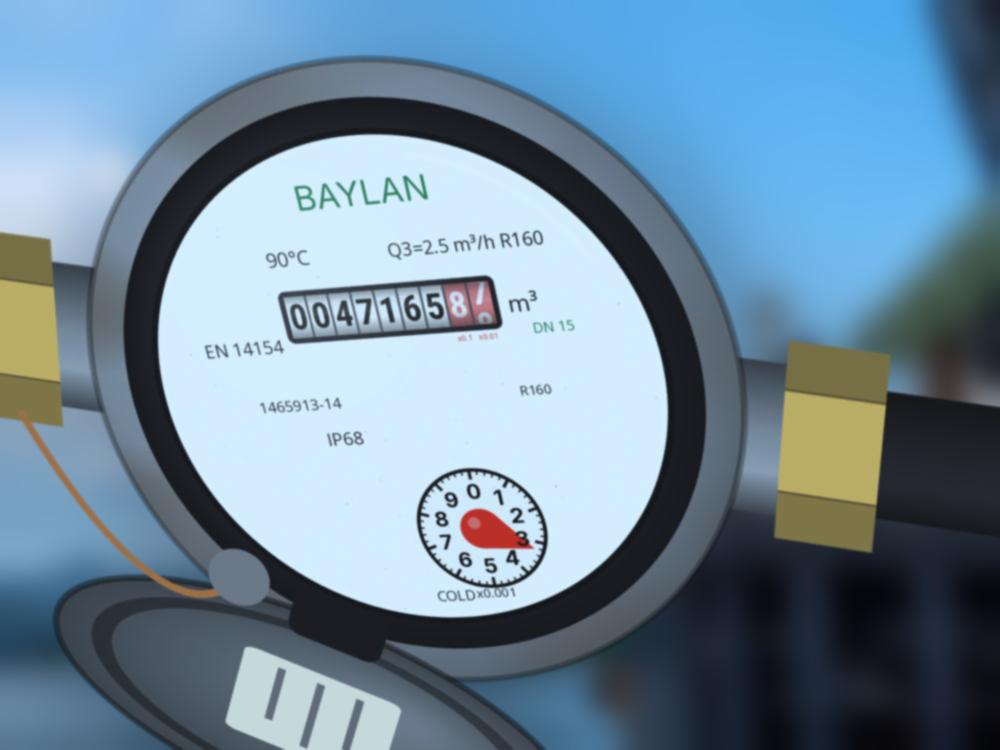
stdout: 47165.873 m³
